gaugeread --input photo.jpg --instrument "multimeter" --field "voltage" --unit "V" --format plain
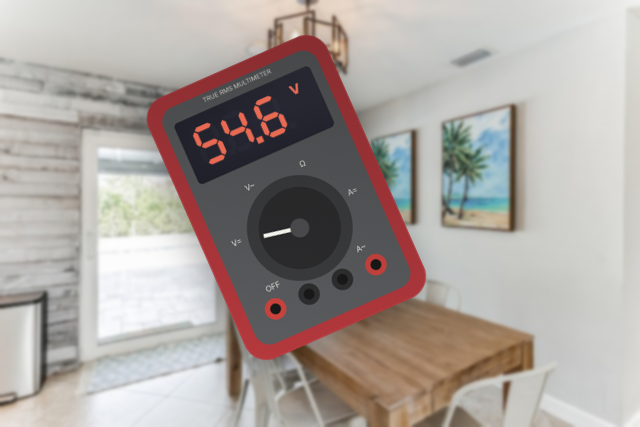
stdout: 54.6 V
